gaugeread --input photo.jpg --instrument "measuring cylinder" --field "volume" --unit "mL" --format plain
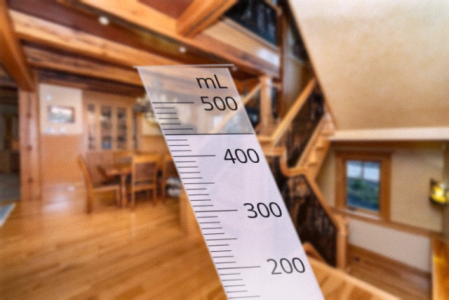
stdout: 440 mL
